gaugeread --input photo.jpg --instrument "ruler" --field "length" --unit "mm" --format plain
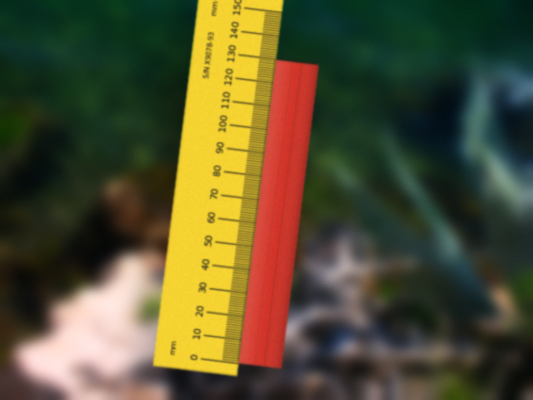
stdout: 130 mm
